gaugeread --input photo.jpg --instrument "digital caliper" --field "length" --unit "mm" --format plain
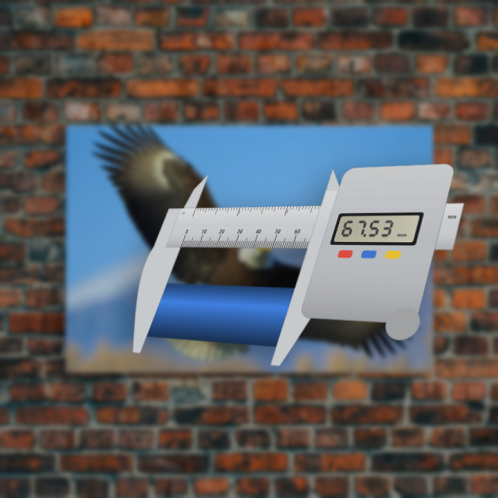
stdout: 67.53 mm
